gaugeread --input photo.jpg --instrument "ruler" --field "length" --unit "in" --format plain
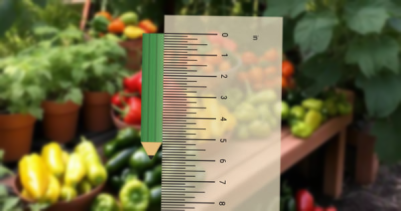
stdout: 6 in
